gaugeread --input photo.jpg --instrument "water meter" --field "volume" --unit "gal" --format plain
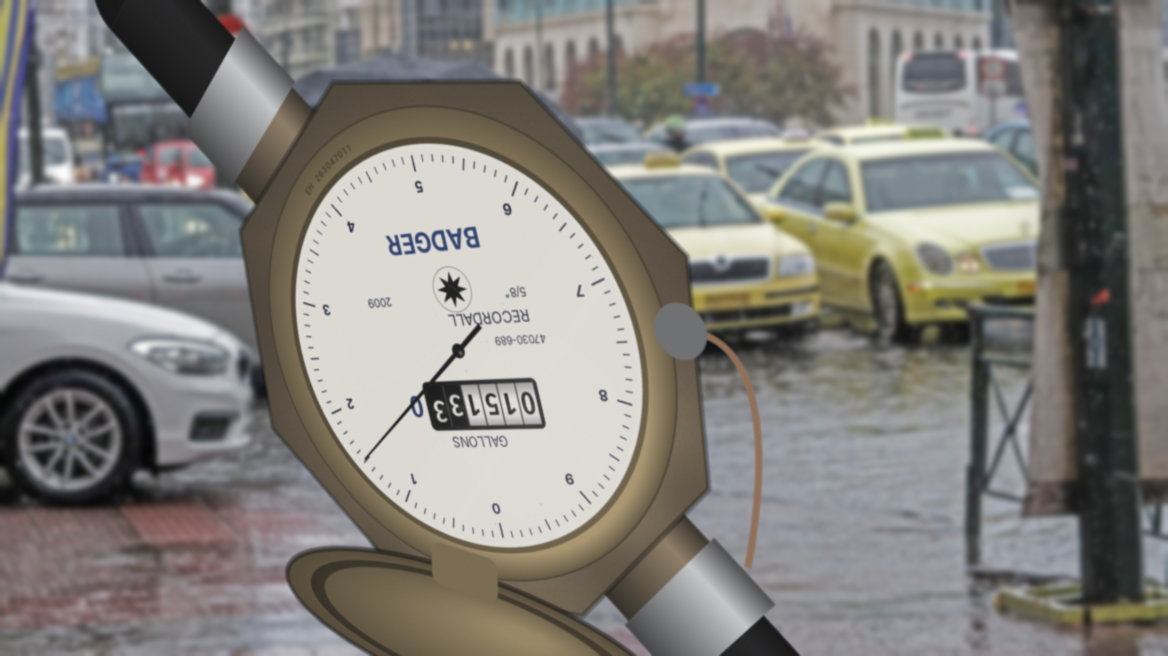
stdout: 151331.5 gal
